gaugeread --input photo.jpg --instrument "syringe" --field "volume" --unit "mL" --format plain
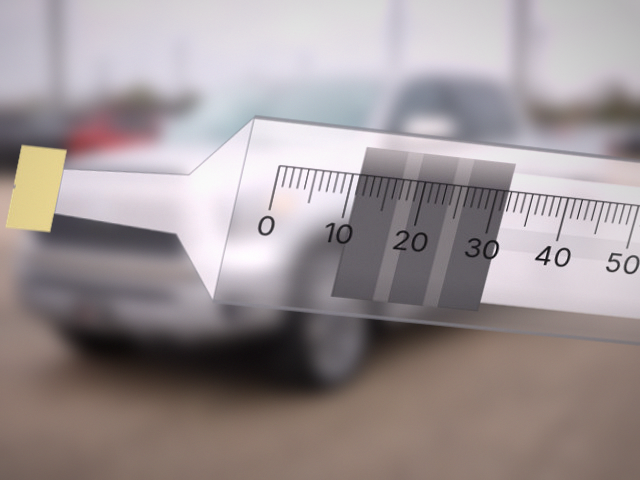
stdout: 11 mL
